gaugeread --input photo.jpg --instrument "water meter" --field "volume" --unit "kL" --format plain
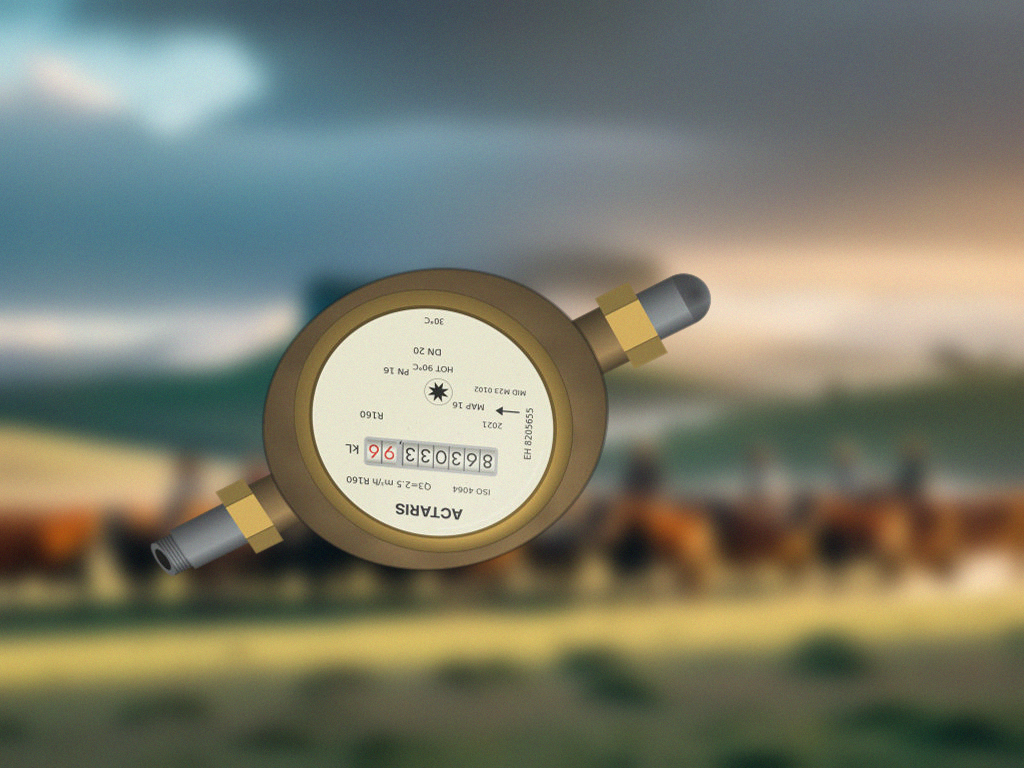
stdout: 863033.96 kL
